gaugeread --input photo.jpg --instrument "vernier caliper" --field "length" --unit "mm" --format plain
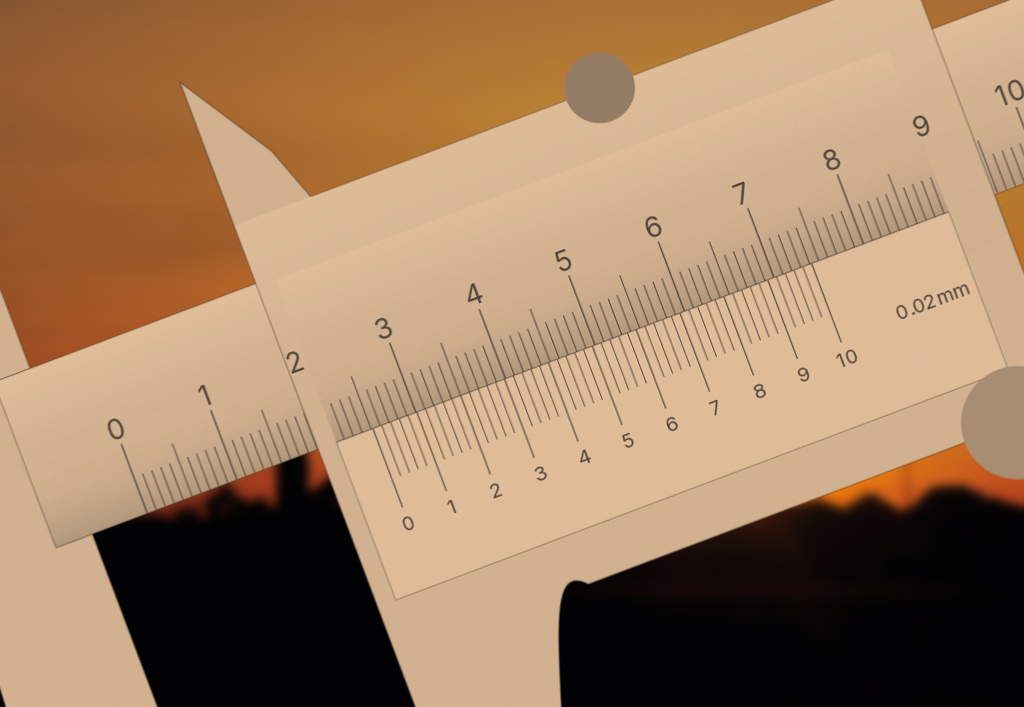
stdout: 25.2 mm
